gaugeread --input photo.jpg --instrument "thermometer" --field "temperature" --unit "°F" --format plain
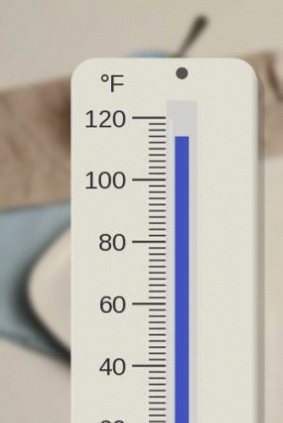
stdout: 114 °F
